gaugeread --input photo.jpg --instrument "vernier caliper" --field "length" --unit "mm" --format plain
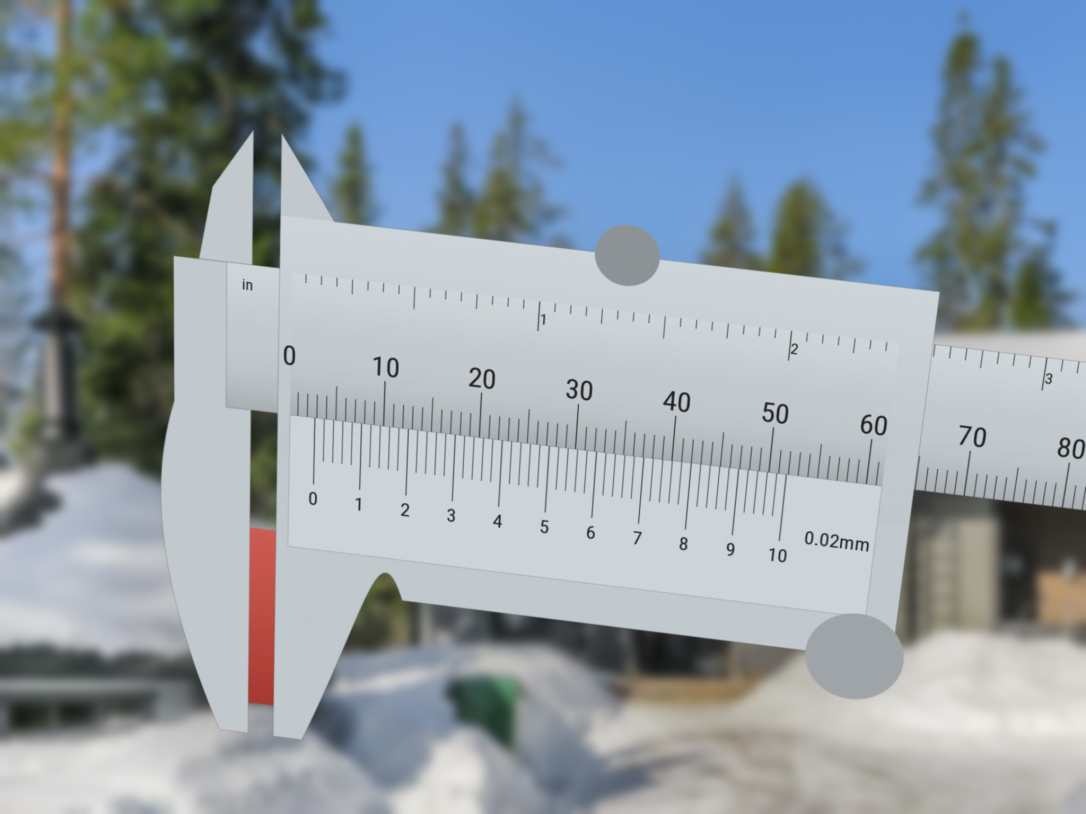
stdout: 2.8 mm
